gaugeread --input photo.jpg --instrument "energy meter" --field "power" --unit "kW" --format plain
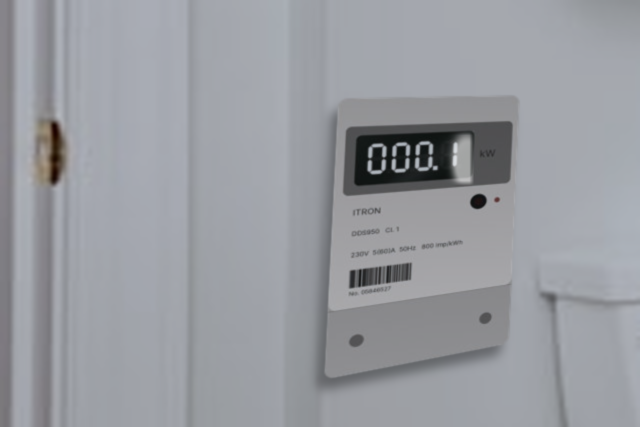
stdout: 0.1 kW
